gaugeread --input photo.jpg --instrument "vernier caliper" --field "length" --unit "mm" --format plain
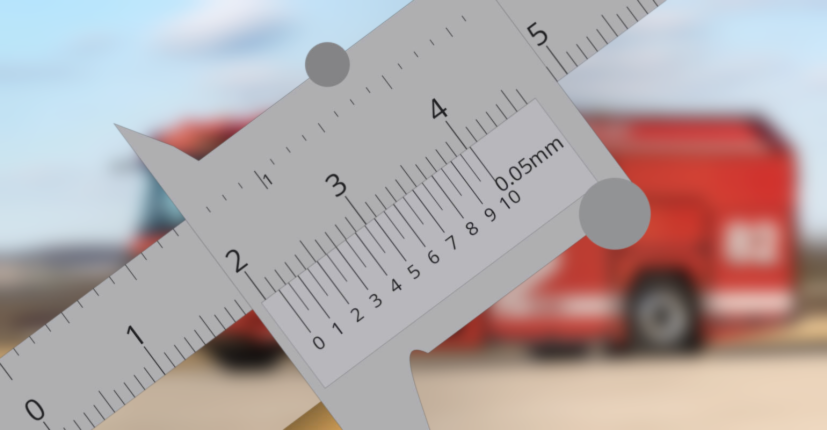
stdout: 21.3 mm
